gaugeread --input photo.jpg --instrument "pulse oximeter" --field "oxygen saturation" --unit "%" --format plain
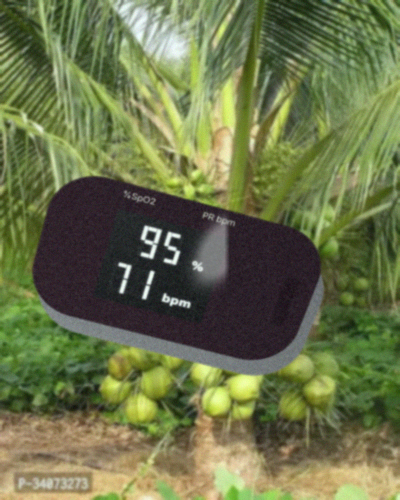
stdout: 95 %
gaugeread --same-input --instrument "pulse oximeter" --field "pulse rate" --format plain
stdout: 71 bpm
